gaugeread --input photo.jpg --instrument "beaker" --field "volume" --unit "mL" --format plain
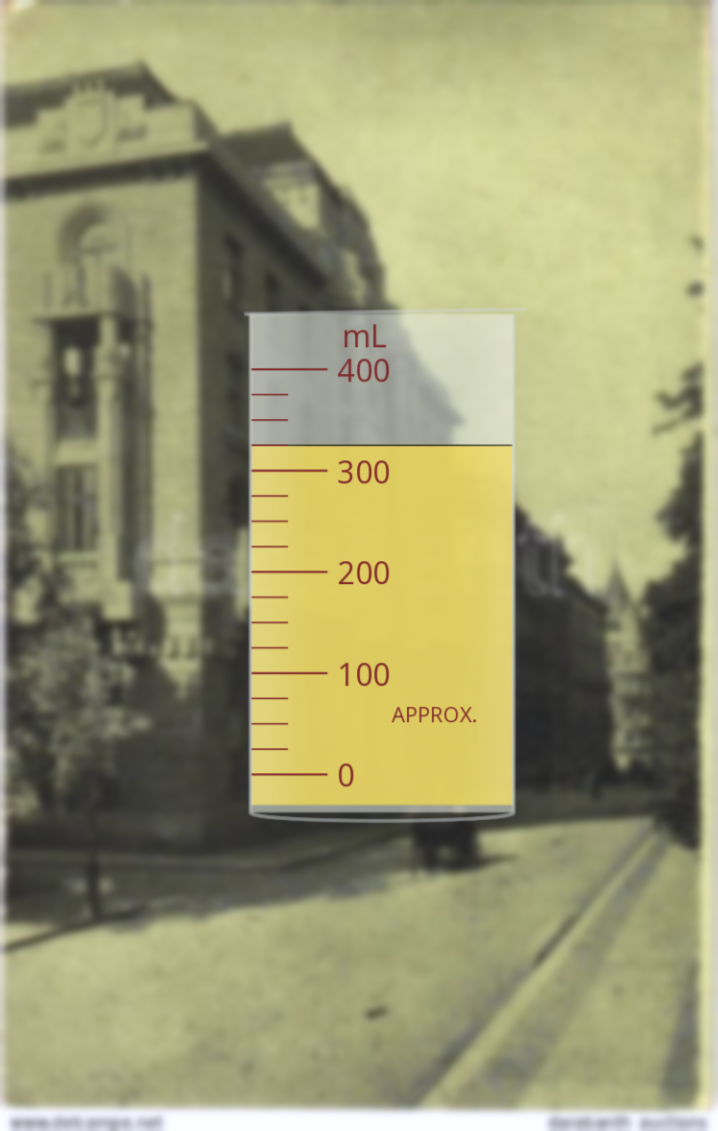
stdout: 325 mL
